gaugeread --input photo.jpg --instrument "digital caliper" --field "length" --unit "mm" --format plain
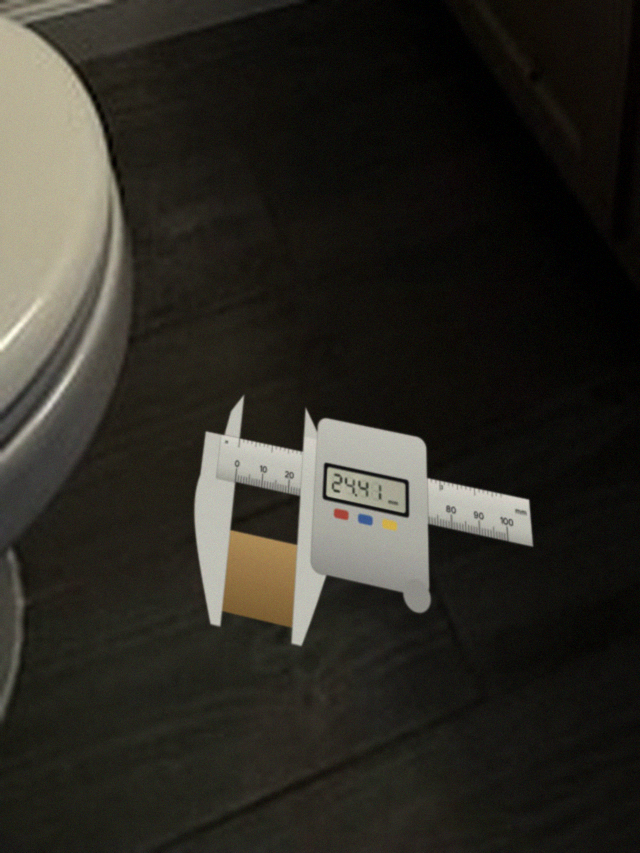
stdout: 24.41 mm
